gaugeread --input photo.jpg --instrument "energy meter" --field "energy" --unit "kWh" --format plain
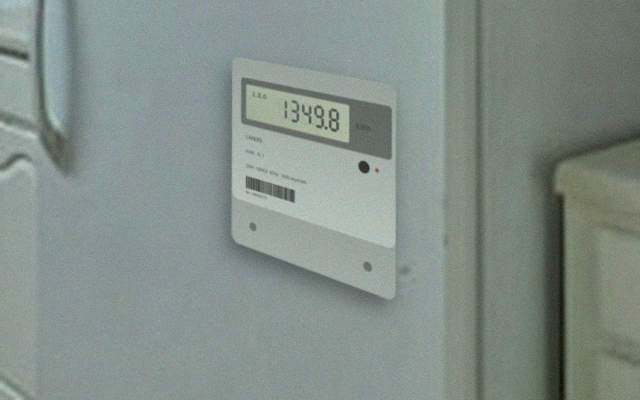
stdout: 1349.8 kWh
